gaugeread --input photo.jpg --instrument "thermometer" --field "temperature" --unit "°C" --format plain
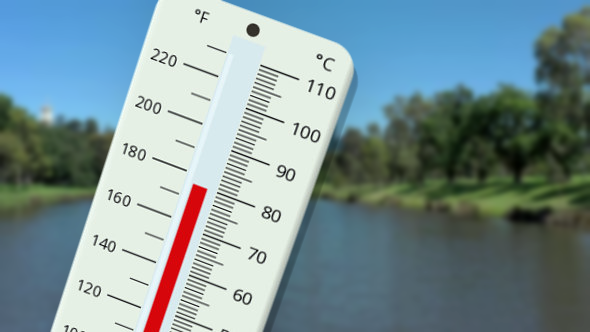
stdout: 80 °C
